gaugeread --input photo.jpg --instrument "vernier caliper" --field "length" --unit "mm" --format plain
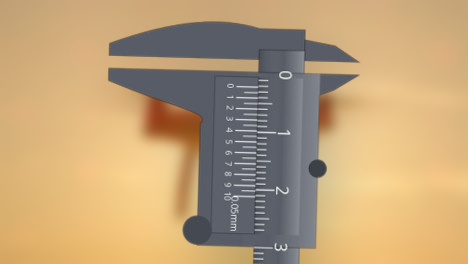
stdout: 2.2 mm
